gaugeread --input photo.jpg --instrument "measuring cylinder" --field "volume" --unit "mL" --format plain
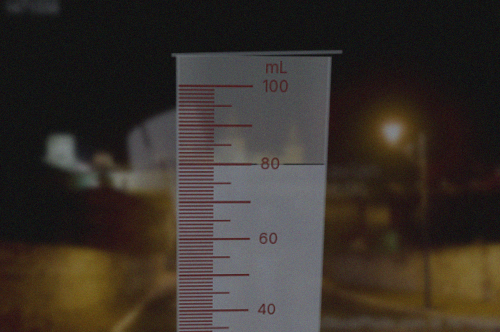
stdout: 80 mL
